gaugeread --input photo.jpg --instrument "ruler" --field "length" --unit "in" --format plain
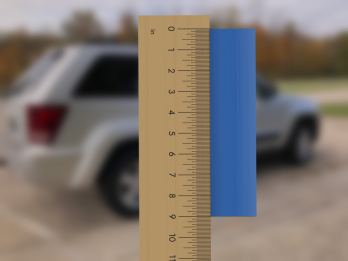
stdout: 9 in
